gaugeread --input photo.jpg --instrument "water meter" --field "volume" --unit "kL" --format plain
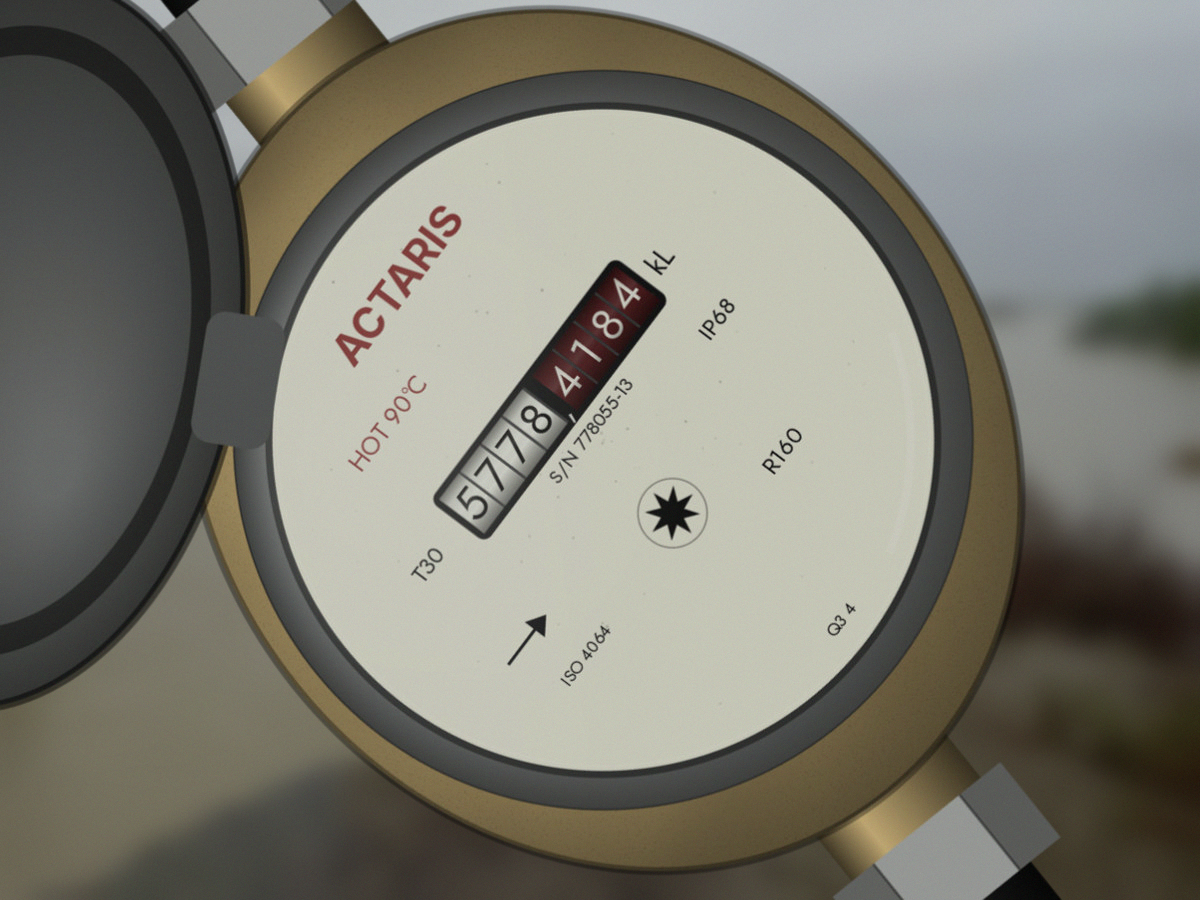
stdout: 5778.4184 kL
